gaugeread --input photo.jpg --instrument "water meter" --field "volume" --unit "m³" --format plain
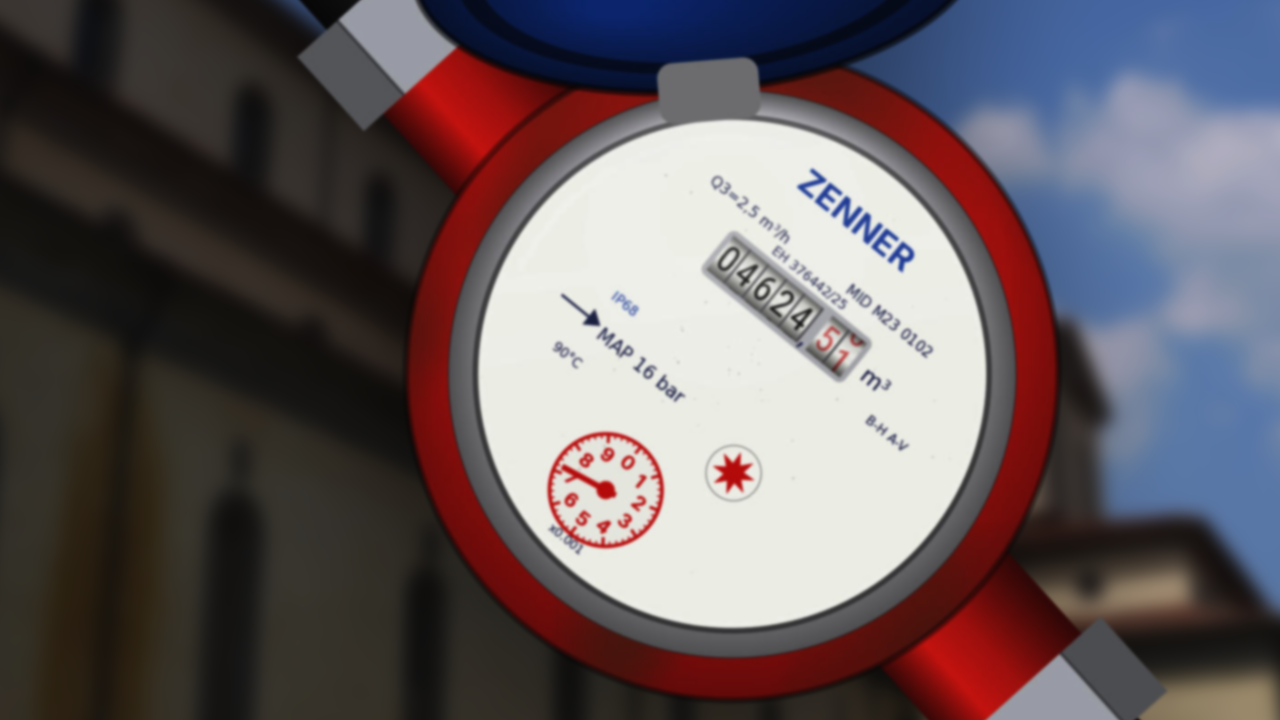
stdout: 4624.507 m³
